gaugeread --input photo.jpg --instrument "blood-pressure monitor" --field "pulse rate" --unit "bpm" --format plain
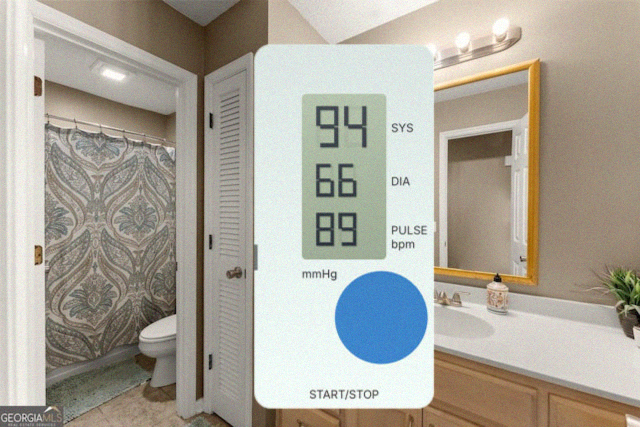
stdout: 89 bpm
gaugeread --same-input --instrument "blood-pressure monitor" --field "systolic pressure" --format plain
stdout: 94 mmHg
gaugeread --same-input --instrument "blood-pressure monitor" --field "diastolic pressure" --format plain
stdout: 66 mmHg
